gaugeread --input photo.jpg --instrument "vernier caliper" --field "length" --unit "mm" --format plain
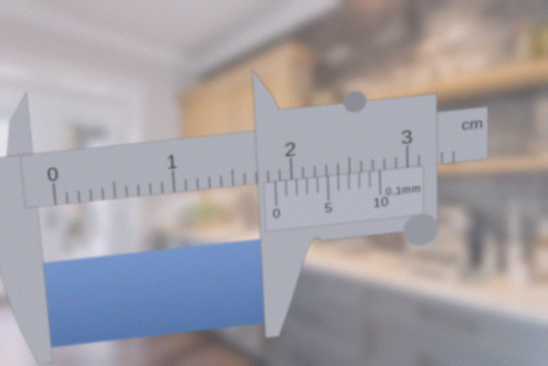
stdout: 18.6 mm
